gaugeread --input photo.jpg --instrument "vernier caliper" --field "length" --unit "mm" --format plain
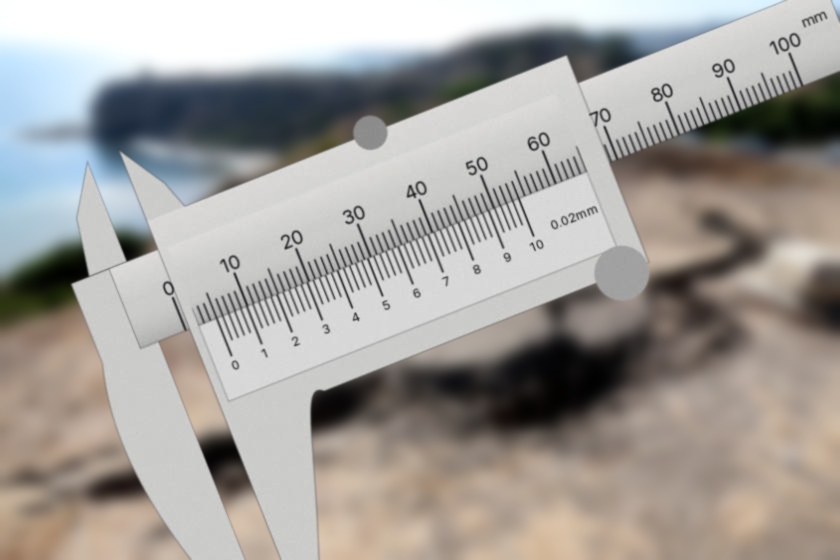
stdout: 5.0 mm
